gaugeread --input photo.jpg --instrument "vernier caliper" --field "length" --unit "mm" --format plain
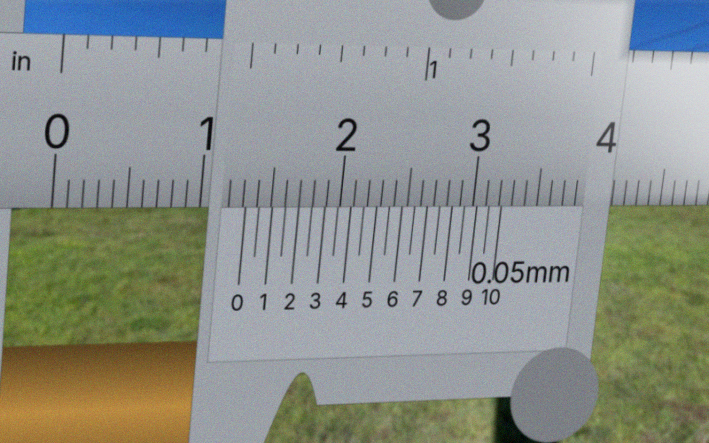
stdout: 13.2 mm
